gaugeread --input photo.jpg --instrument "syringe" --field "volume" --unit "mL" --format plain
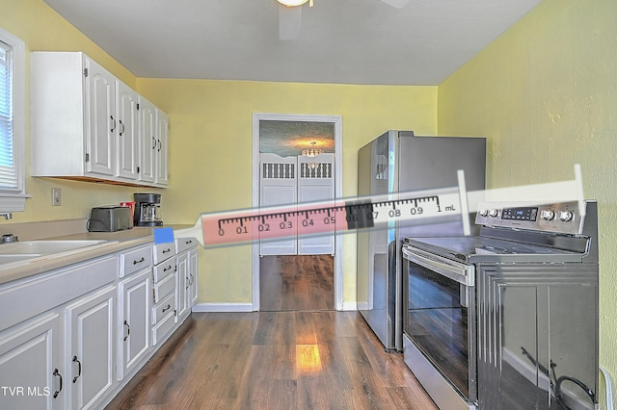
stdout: 0.58 mL
